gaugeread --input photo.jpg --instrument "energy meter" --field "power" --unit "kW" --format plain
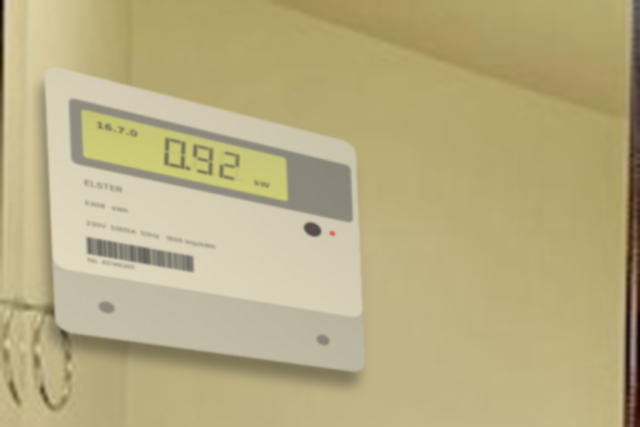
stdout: 0.92 kW
